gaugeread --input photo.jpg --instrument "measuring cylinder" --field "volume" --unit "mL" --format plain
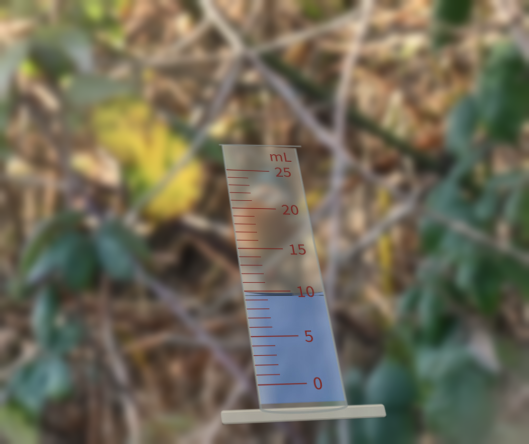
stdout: 9.5 mL
